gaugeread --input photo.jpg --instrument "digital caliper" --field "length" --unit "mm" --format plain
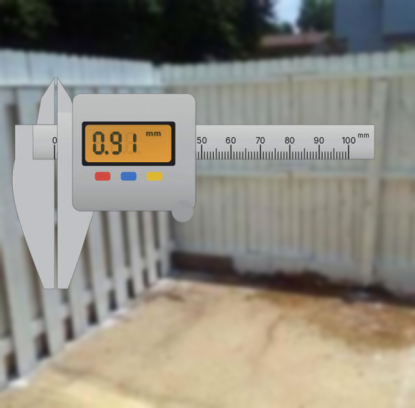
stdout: 0.91 mm
